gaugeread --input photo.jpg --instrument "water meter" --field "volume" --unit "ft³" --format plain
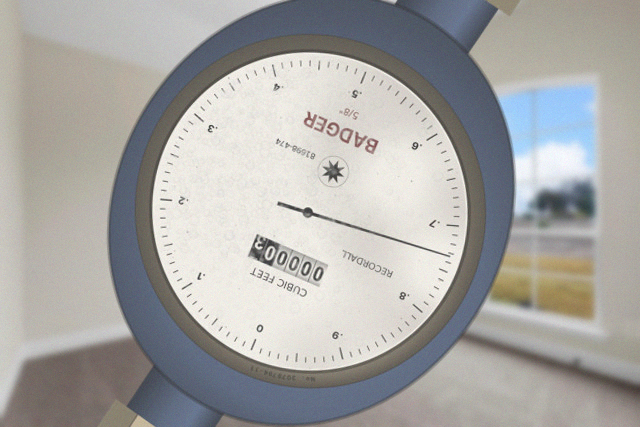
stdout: 2.73 ft³
